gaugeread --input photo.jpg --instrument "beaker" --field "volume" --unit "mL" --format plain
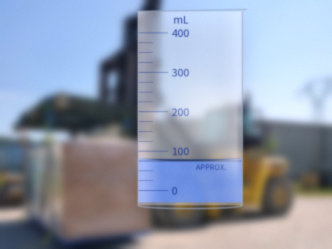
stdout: 75 mL
